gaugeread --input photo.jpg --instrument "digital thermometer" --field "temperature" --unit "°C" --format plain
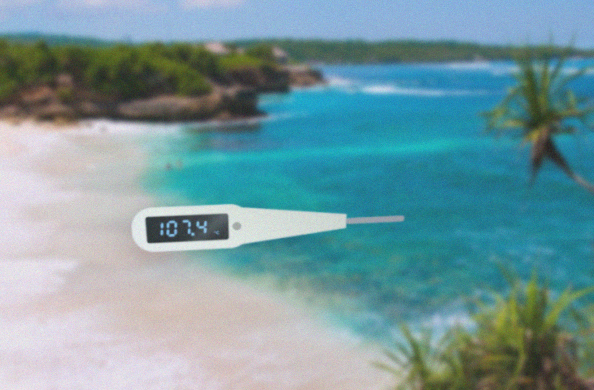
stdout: 107.4 °C
